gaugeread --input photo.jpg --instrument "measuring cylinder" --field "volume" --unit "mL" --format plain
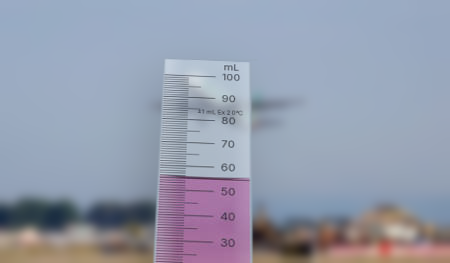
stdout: 55 mL
